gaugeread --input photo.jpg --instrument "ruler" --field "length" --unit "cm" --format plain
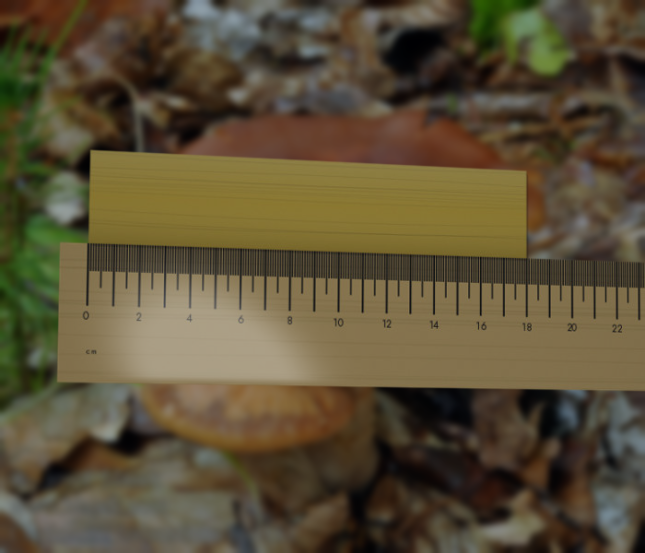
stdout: 18 cm
